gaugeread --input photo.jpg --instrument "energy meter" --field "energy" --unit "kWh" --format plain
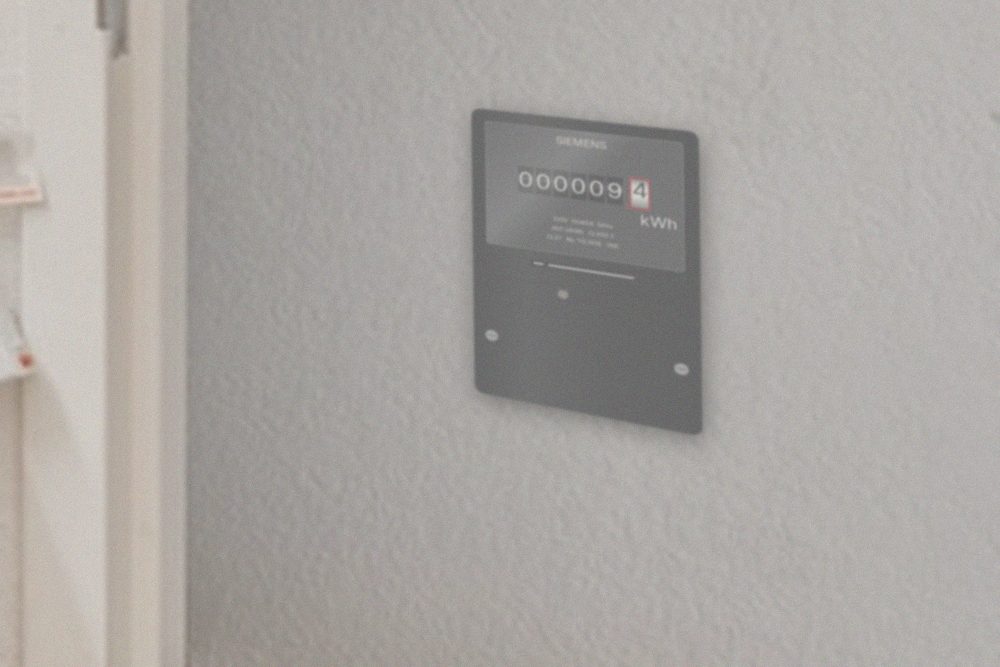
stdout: 9.4 kWh
